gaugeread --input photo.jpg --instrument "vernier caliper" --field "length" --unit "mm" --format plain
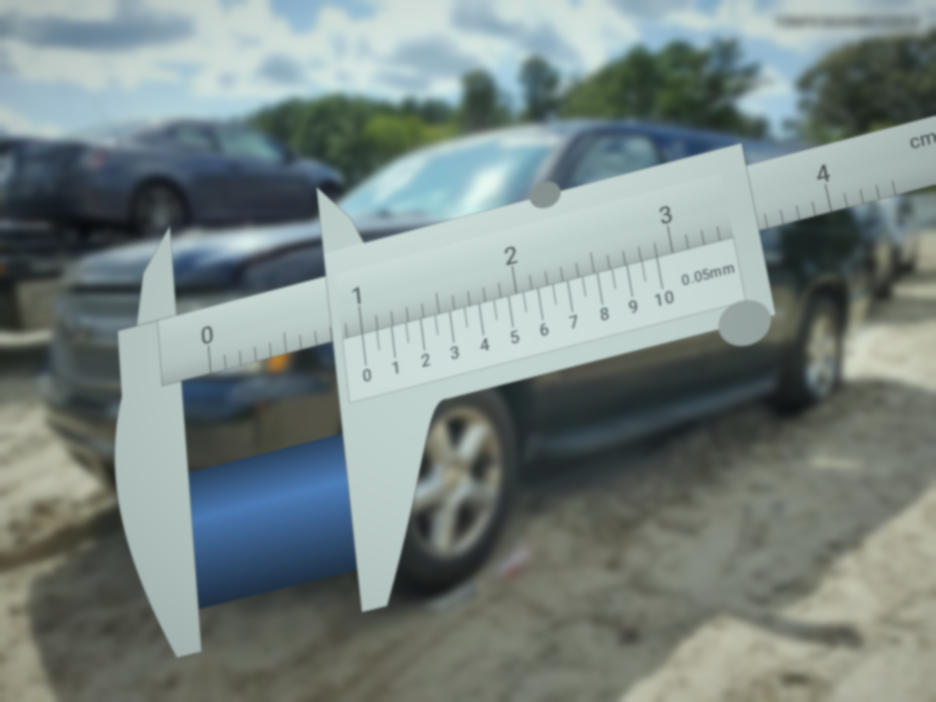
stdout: 10.0 mm
